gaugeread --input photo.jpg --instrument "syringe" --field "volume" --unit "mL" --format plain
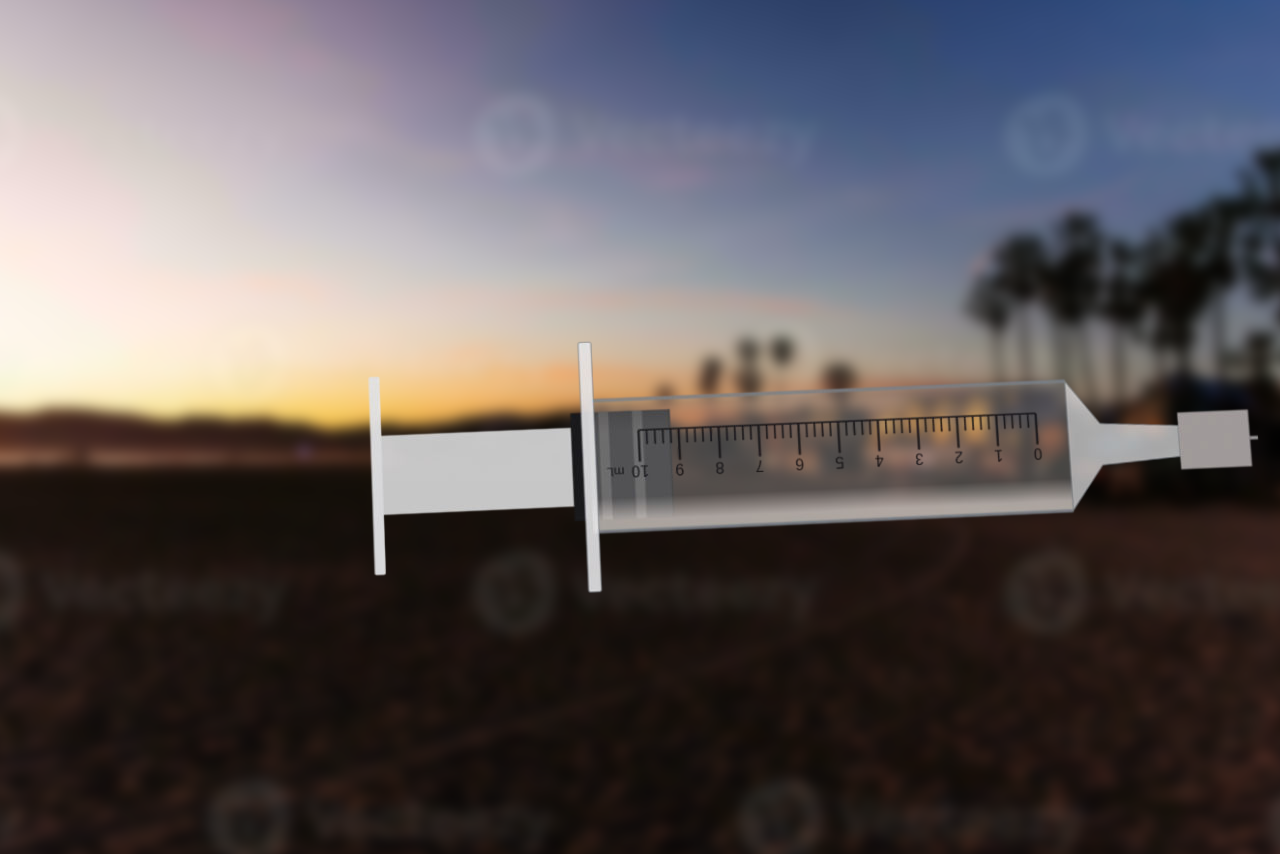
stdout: 9.2 mL
